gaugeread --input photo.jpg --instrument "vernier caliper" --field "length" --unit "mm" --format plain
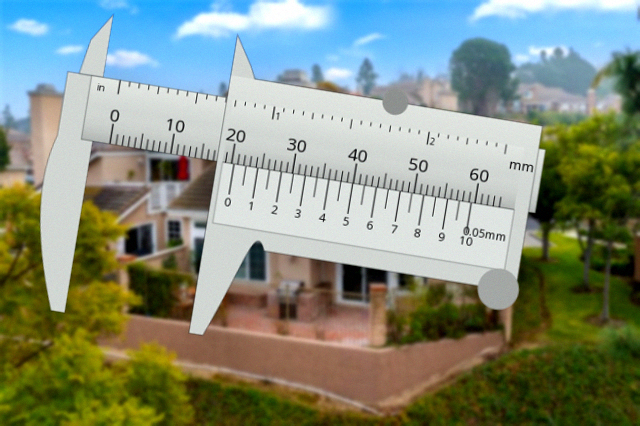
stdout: 20.4 mm
